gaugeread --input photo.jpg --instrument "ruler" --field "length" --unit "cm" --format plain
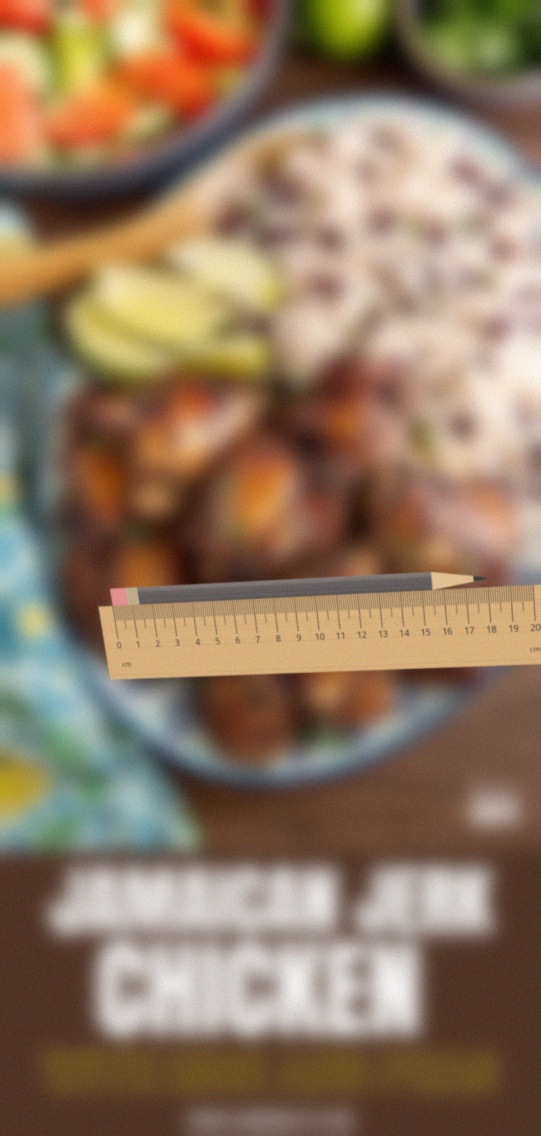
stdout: 18 cm
